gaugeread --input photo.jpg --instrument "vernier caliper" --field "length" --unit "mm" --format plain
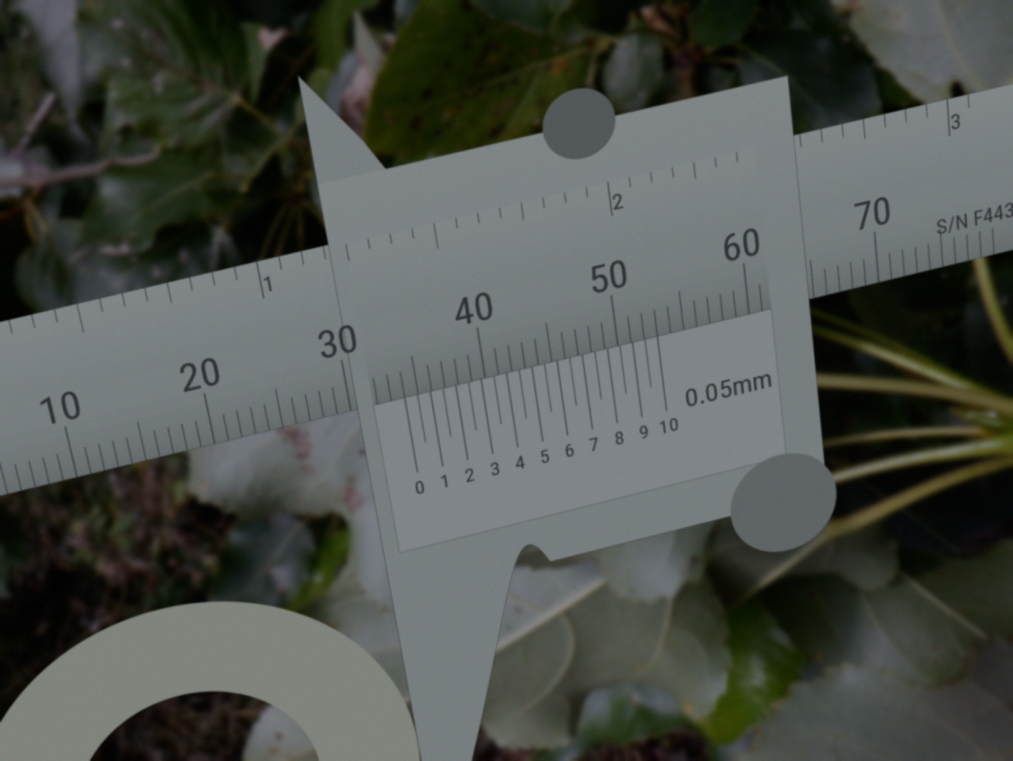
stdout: 34.0 mm
